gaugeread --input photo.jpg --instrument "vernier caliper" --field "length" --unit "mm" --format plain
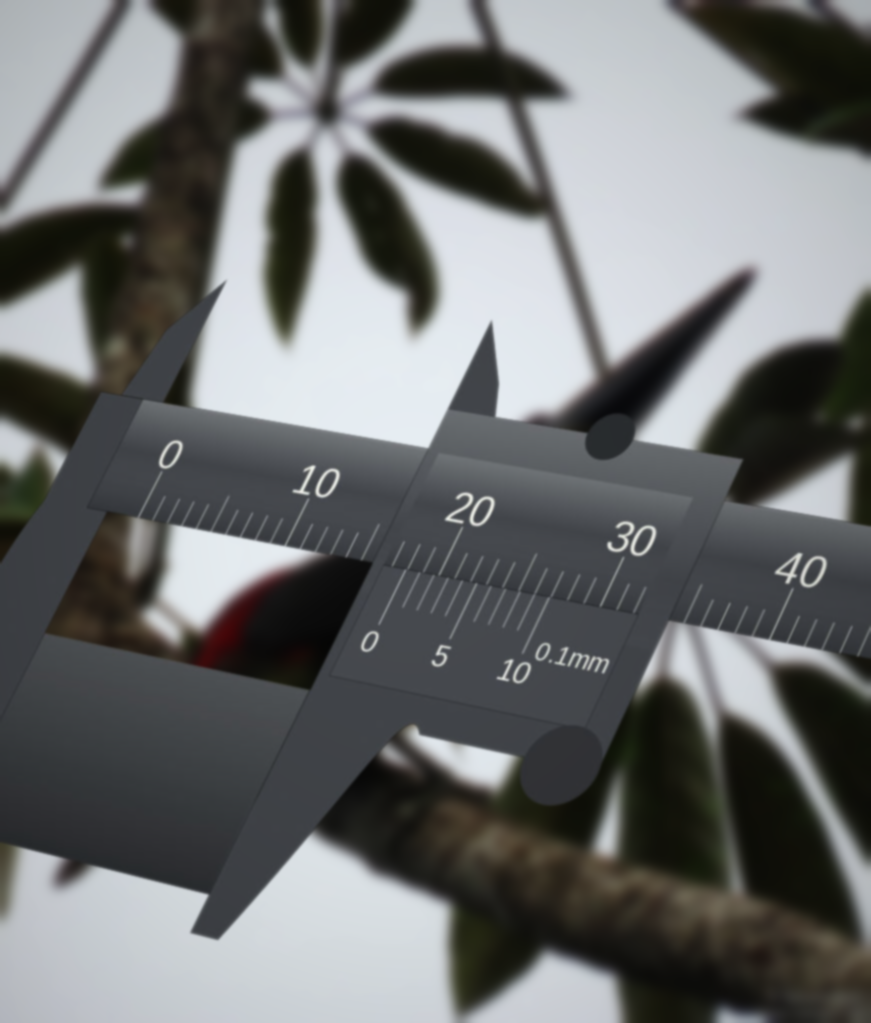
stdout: 17.9 mm
